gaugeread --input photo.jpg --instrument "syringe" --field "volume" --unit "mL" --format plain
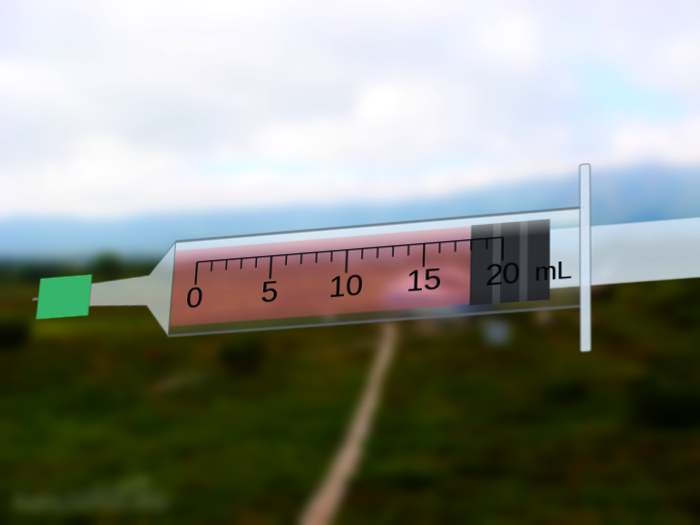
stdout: 18 mL
